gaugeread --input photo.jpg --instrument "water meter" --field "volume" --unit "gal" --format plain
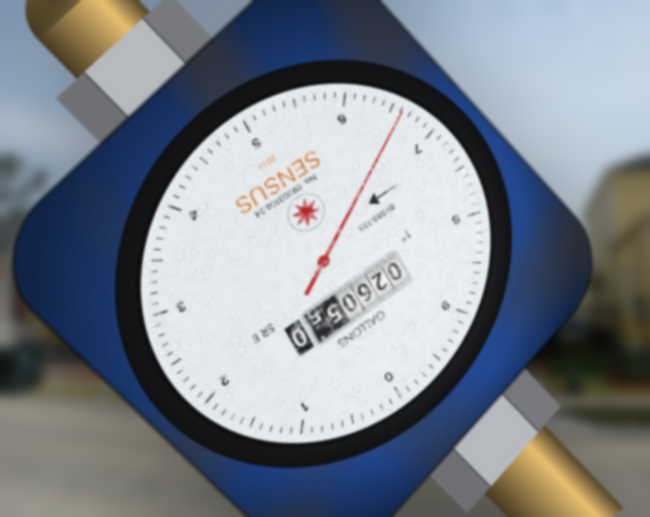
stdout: 260546.6 gal
